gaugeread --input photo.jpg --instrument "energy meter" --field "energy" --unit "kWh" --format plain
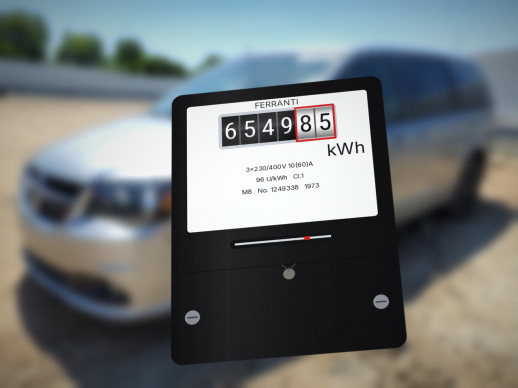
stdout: 6549.85 kWh
